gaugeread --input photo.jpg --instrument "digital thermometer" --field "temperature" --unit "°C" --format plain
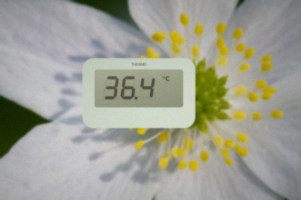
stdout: 36.4 °C
